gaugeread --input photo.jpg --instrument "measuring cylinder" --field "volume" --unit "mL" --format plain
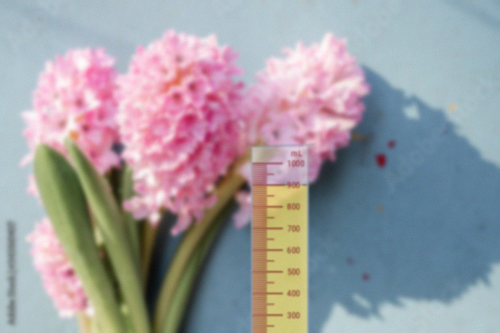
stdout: 900 mL
